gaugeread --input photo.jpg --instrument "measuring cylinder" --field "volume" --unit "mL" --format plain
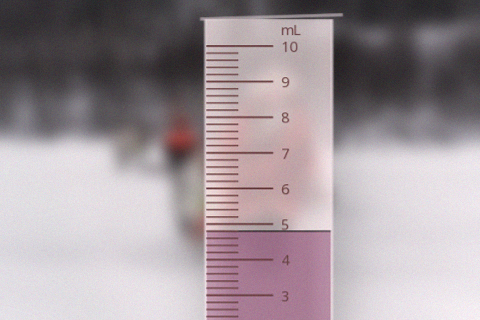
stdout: 4.8 mL
